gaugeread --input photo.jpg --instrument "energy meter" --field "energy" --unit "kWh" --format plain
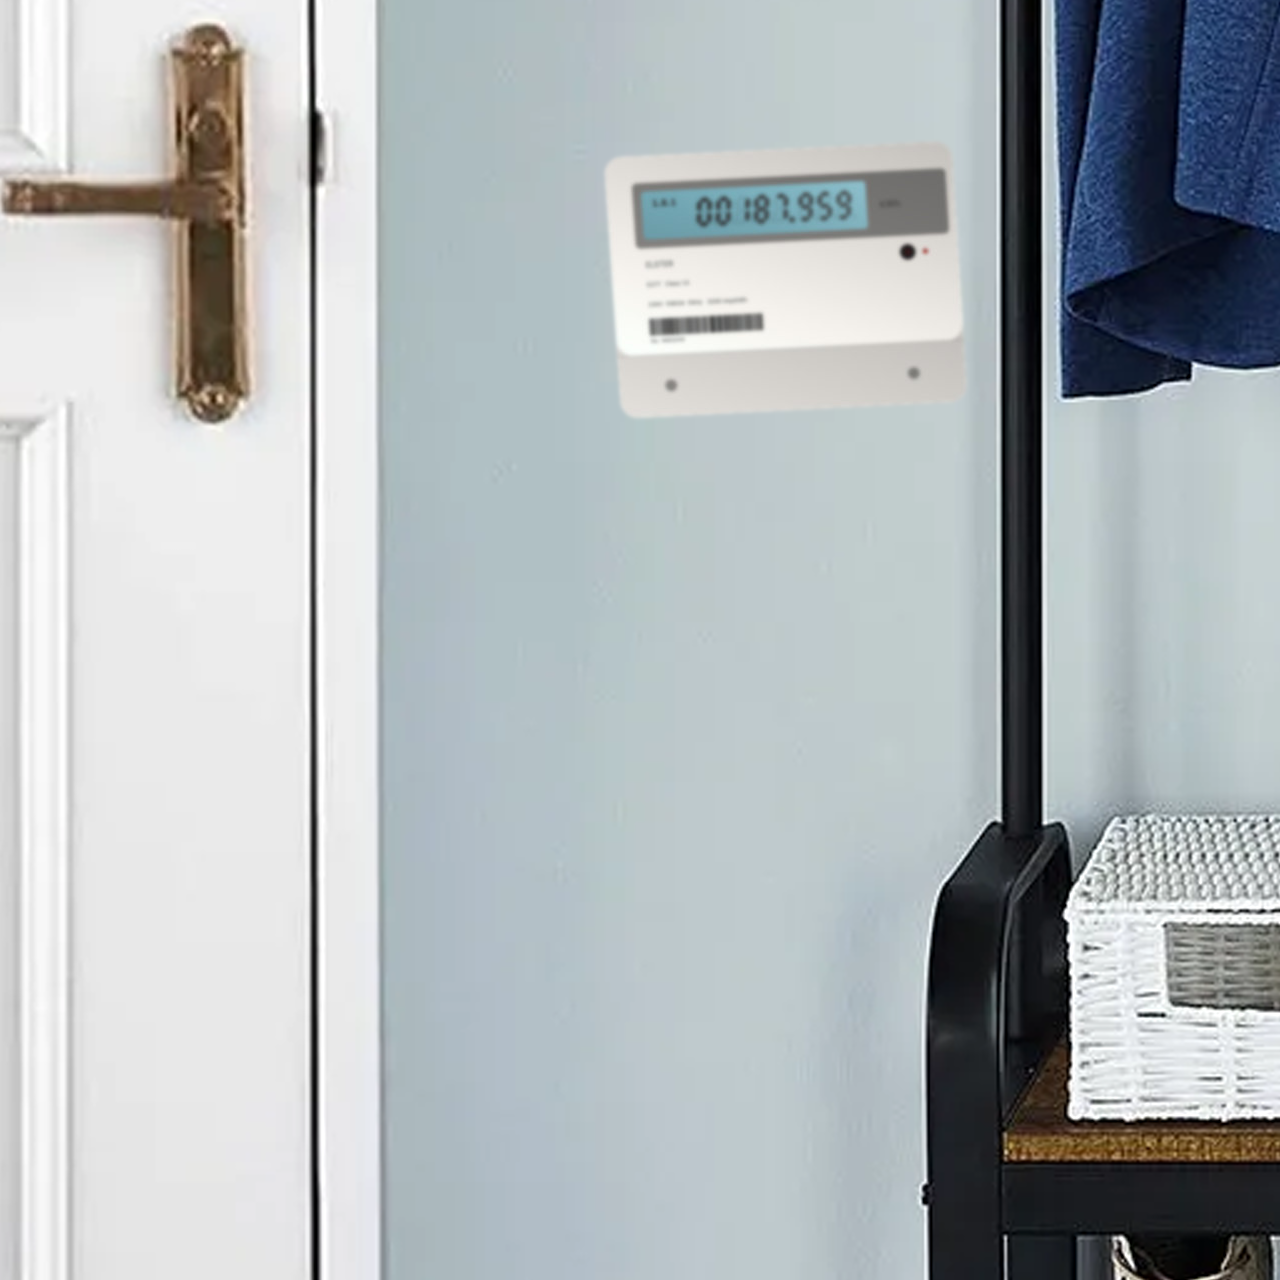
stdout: 187.959 kWh
